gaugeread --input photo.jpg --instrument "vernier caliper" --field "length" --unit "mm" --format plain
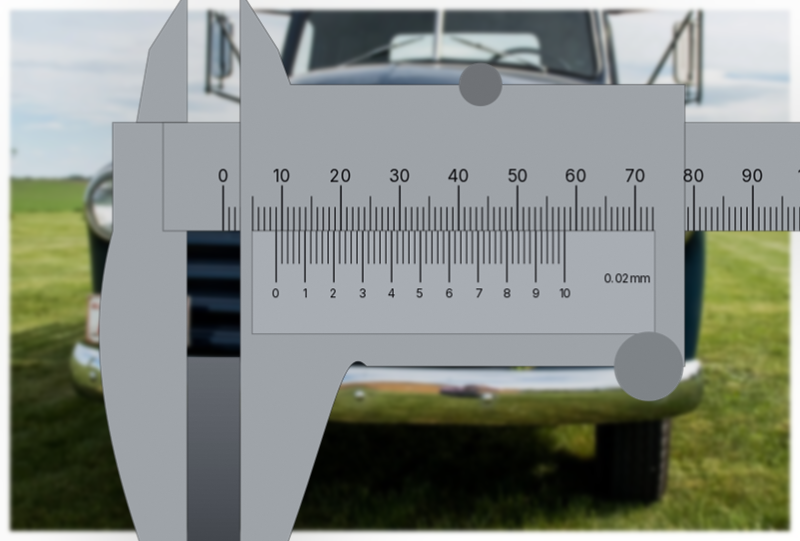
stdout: 9.0 mm
